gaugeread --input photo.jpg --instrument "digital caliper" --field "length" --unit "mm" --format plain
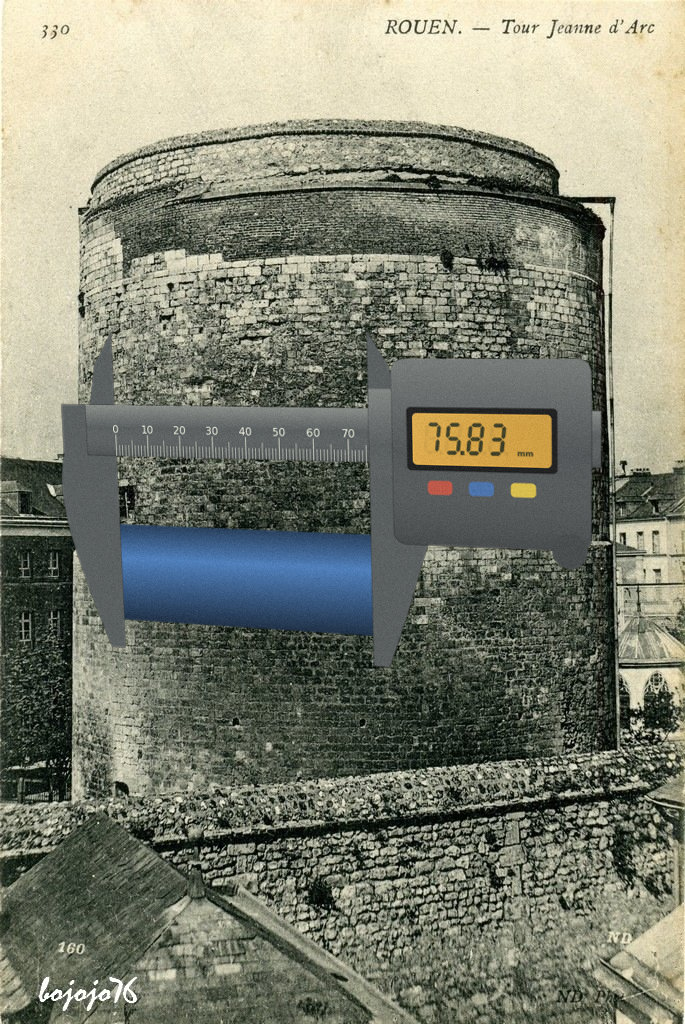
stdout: 75.83 mm
